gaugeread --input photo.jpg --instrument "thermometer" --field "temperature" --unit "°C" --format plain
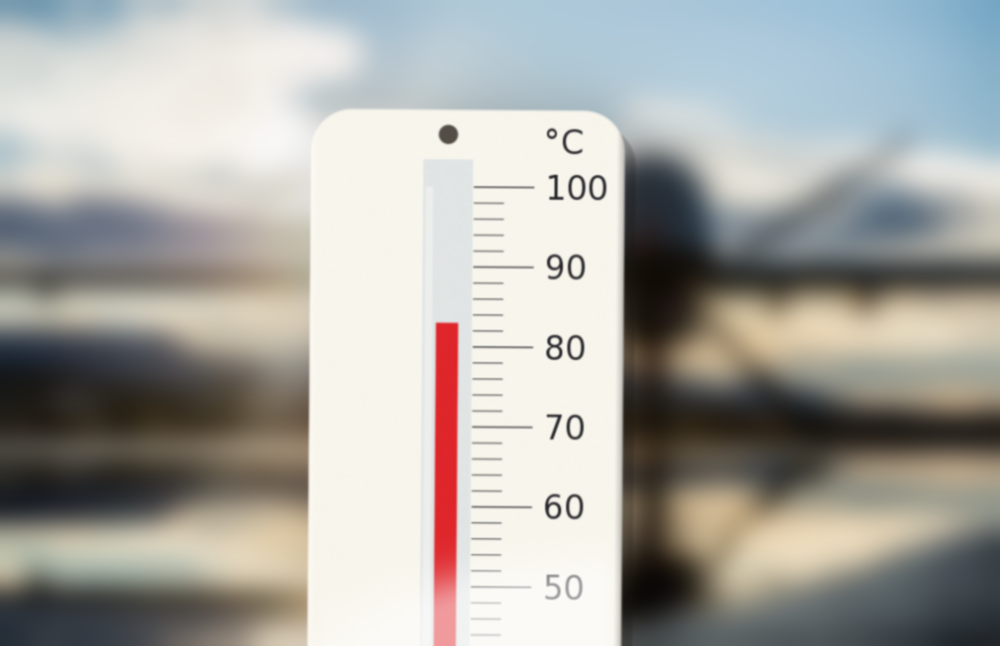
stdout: 83 °C
